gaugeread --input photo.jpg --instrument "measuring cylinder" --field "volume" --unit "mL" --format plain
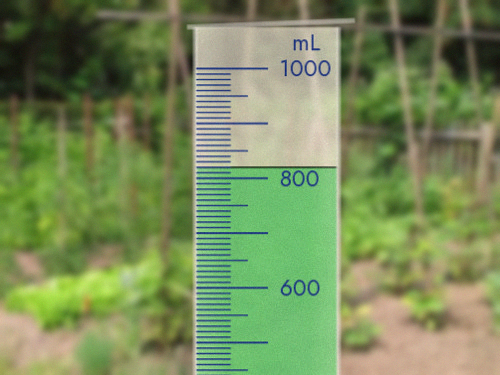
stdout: 820 mL
